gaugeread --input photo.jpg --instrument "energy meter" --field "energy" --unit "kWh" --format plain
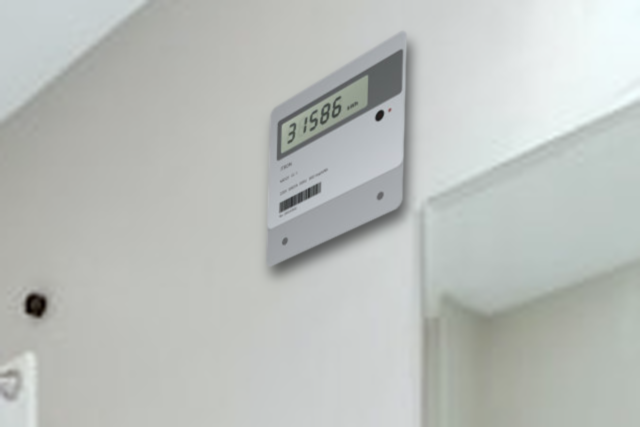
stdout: 31586 kWh
